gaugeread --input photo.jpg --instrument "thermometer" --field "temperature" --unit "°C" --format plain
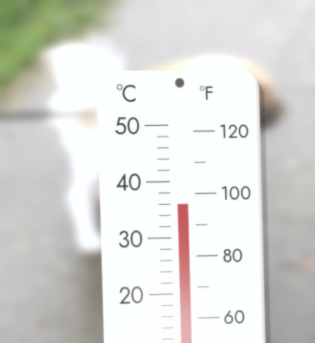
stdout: 36 °C
